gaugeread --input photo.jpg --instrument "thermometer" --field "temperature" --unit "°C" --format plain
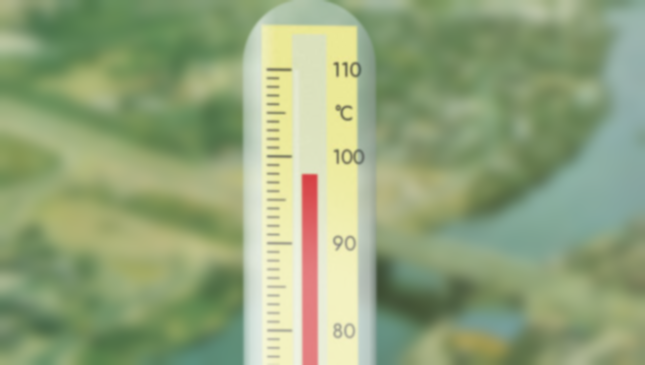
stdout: 98 °C
